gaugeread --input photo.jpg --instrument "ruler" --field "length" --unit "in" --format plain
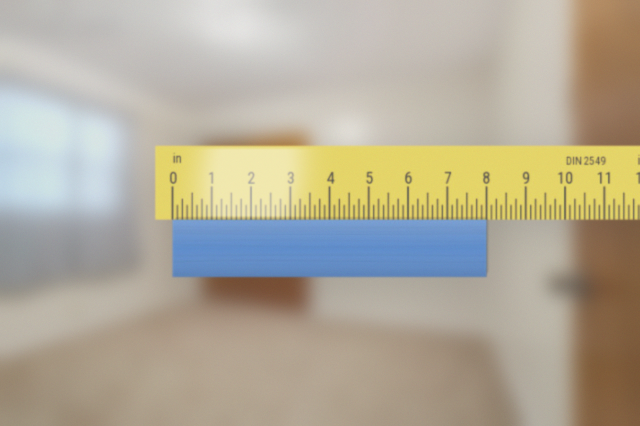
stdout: 8 in
